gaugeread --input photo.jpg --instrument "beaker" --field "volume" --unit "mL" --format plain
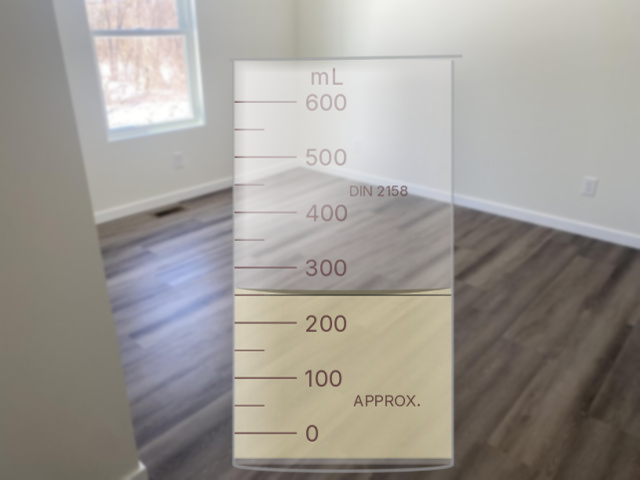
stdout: 250 mL
